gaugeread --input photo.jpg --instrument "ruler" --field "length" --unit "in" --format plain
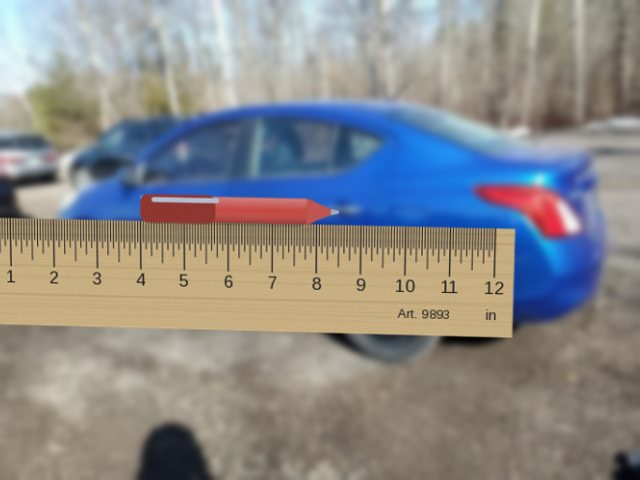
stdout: 4.5 in
